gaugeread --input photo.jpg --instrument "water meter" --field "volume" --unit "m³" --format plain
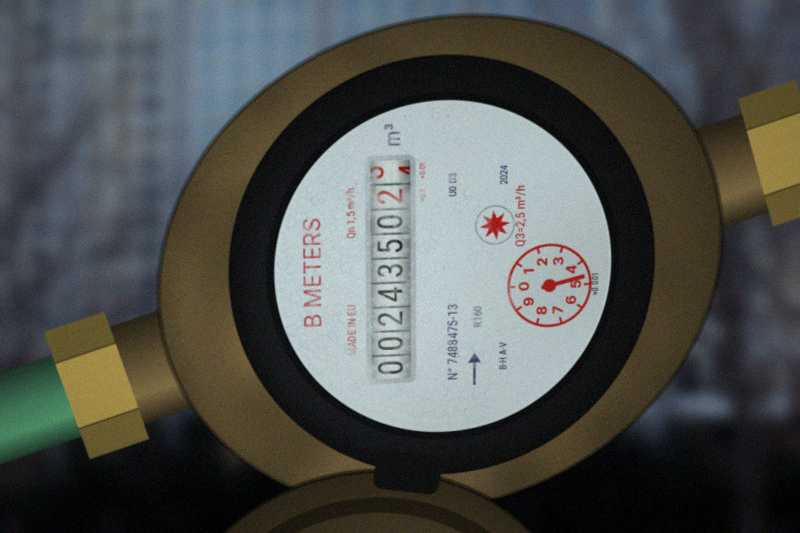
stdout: 24350.234 m³
